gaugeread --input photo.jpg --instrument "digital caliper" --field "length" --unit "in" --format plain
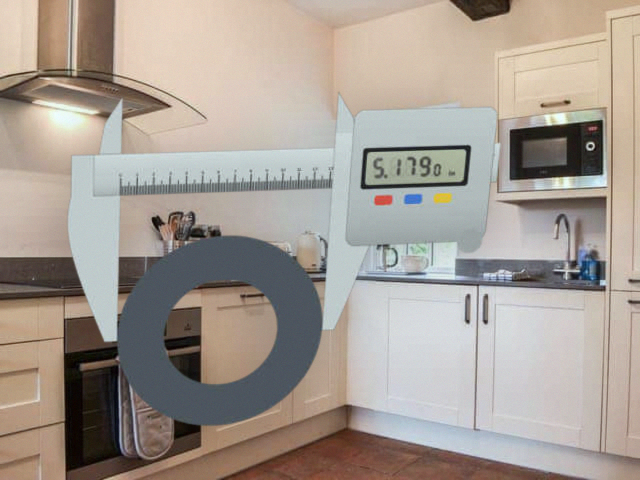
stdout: 5.1790 in
